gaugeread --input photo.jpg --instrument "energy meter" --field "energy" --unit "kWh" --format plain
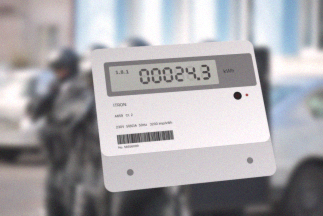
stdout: 24.3 kWh
